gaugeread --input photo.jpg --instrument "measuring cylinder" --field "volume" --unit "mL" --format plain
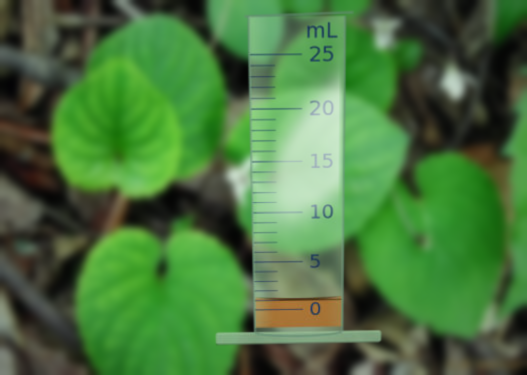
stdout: 1 mL
